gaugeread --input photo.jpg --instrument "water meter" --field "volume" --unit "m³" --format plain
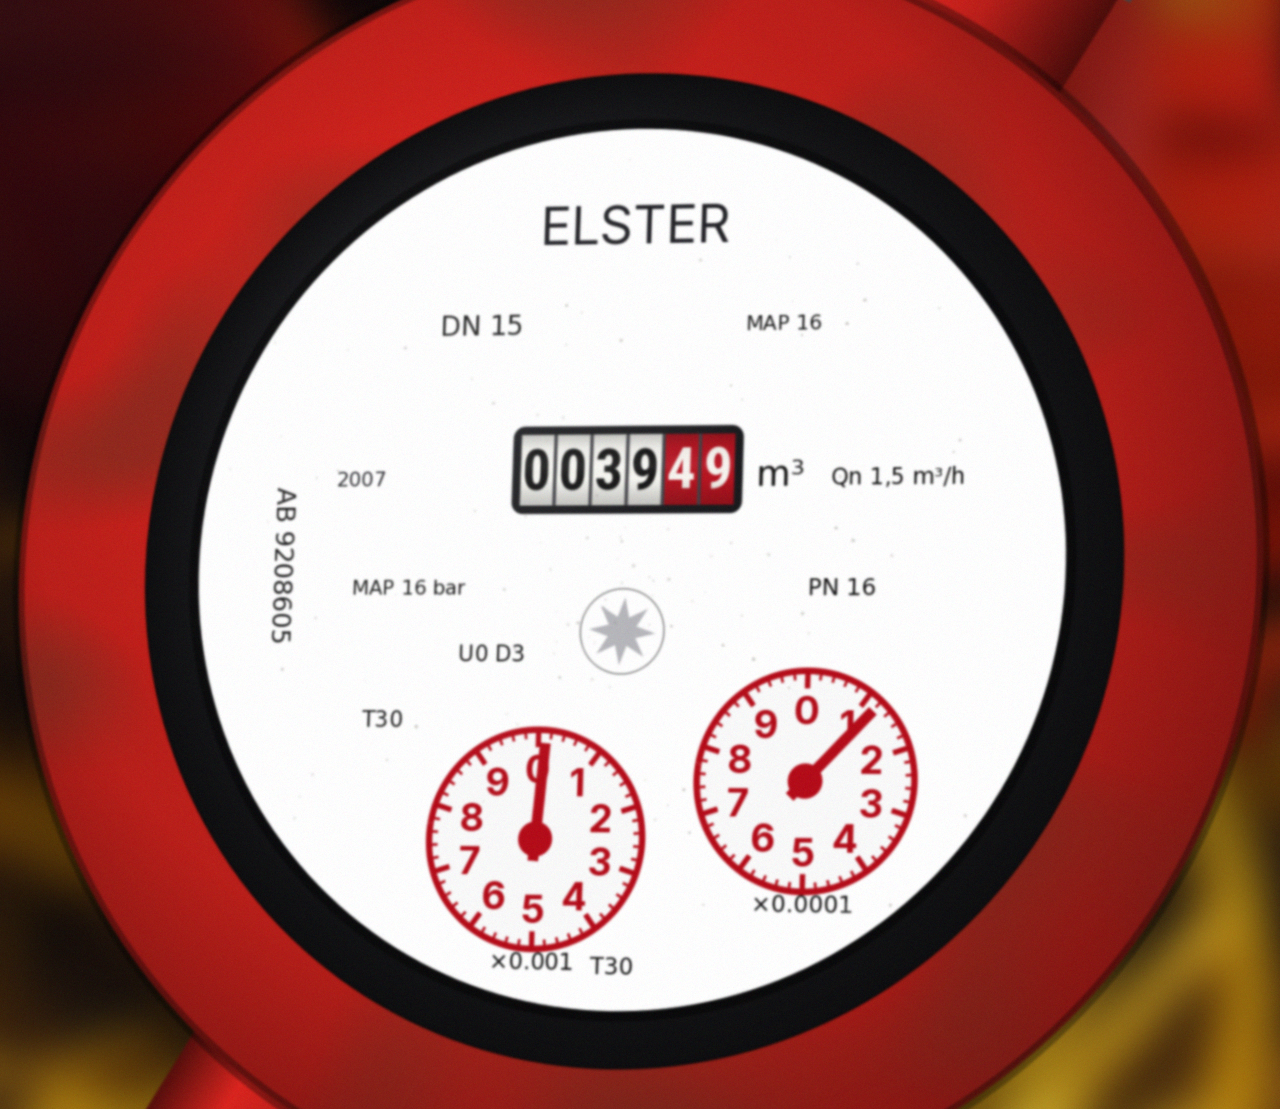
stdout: 39.4901 m³
